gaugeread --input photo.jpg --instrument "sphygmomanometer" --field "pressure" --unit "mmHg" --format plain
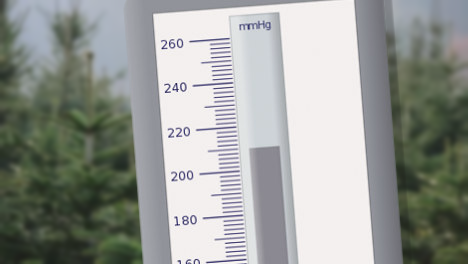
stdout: 210 mmHg
